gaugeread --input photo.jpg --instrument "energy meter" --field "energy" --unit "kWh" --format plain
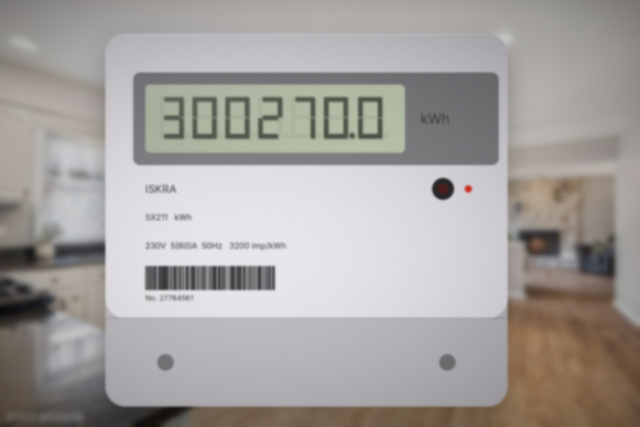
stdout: 300270.0 kWh
